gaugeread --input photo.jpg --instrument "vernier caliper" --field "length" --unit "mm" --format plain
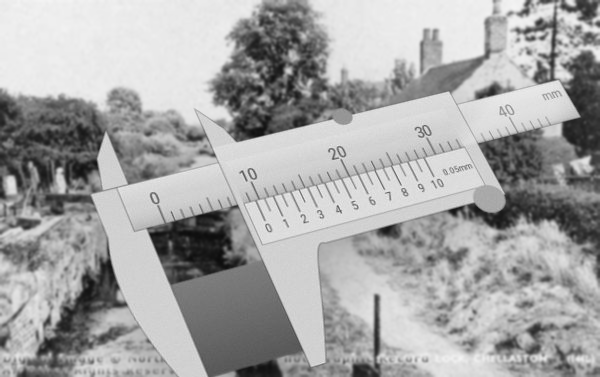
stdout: 9.6 mm
